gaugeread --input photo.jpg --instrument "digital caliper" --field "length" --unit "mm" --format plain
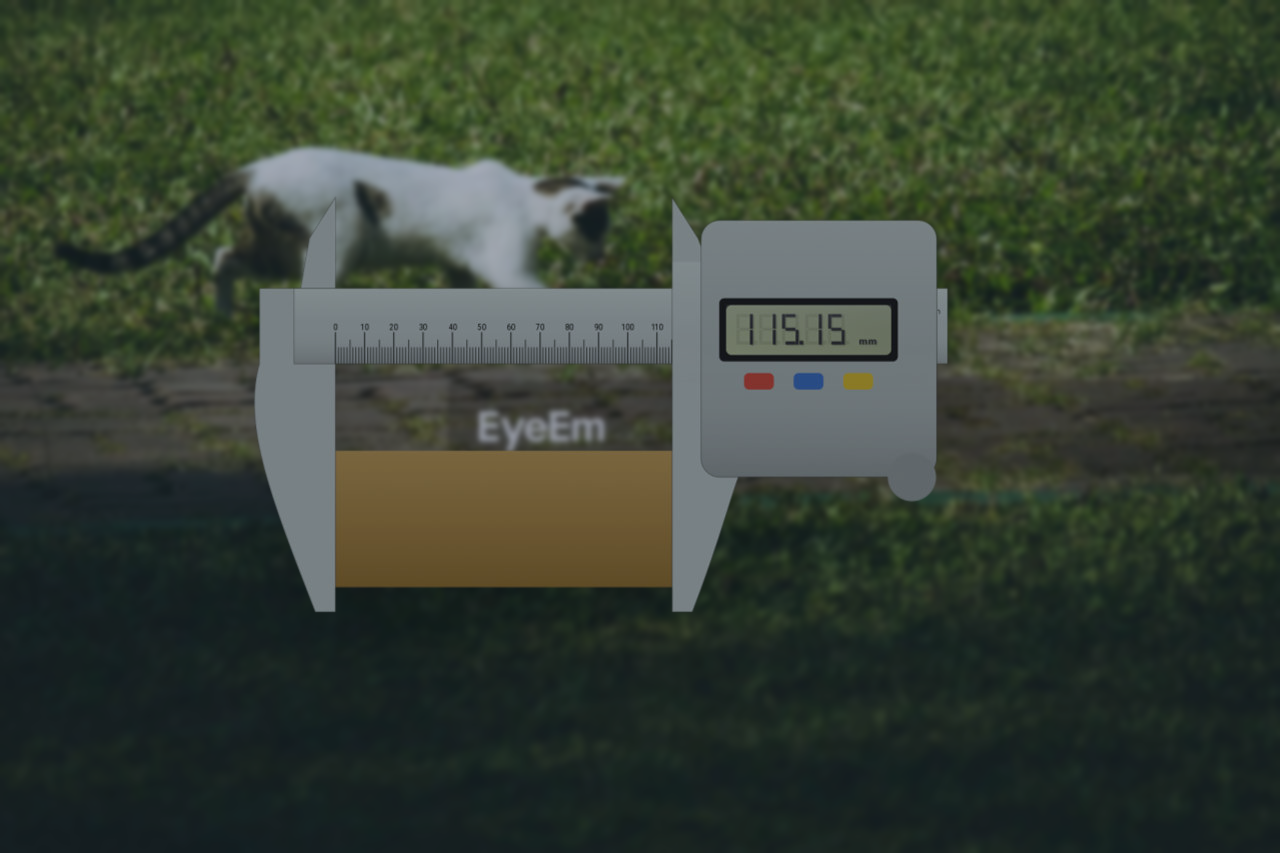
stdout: 115.15 mm
